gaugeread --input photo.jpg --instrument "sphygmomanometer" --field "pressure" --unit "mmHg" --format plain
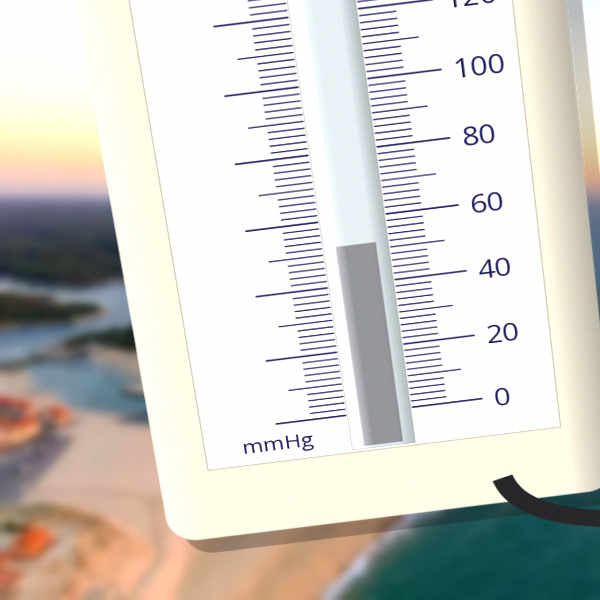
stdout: 52 mmHg
